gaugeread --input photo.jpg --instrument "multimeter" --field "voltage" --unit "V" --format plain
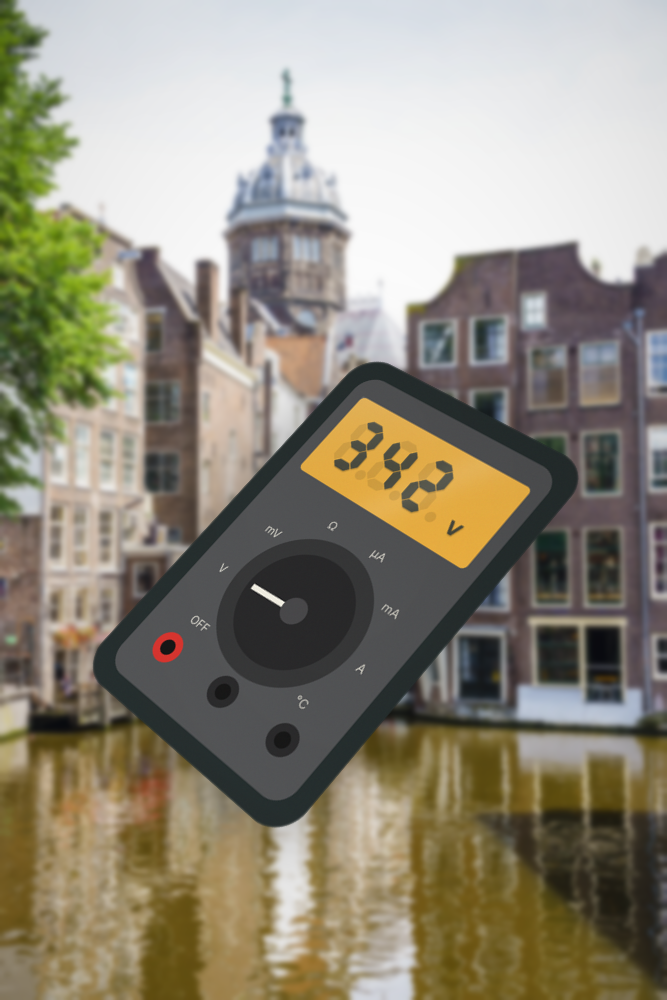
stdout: 342 V
